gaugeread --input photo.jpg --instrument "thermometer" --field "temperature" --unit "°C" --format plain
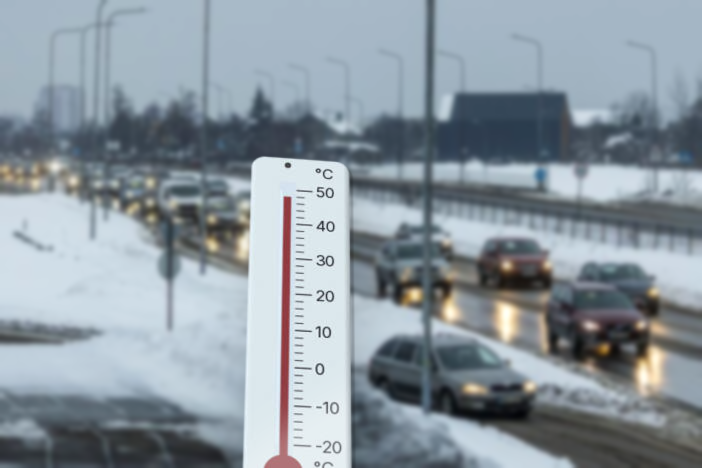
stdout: 48 °C
